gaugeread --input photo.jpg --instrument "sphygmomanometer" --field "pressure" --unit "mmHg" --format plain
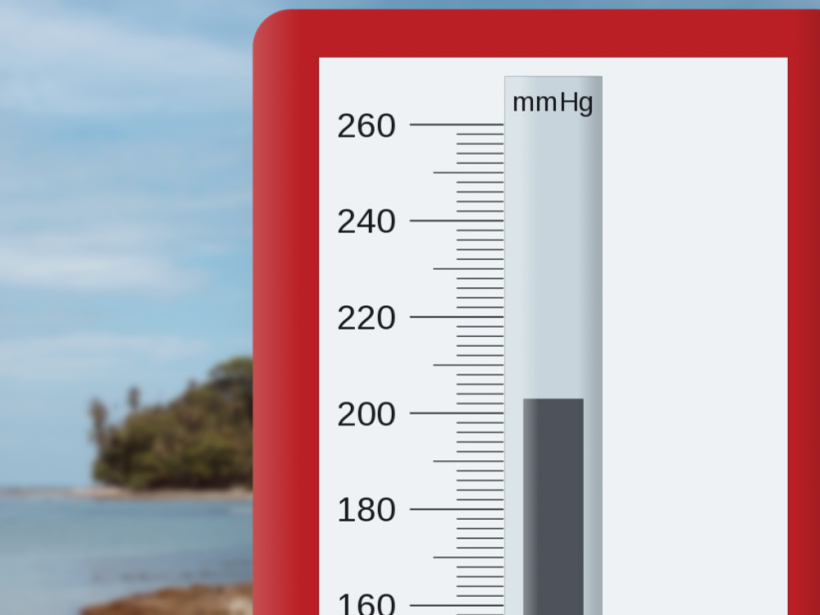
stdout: 203 mmHg
